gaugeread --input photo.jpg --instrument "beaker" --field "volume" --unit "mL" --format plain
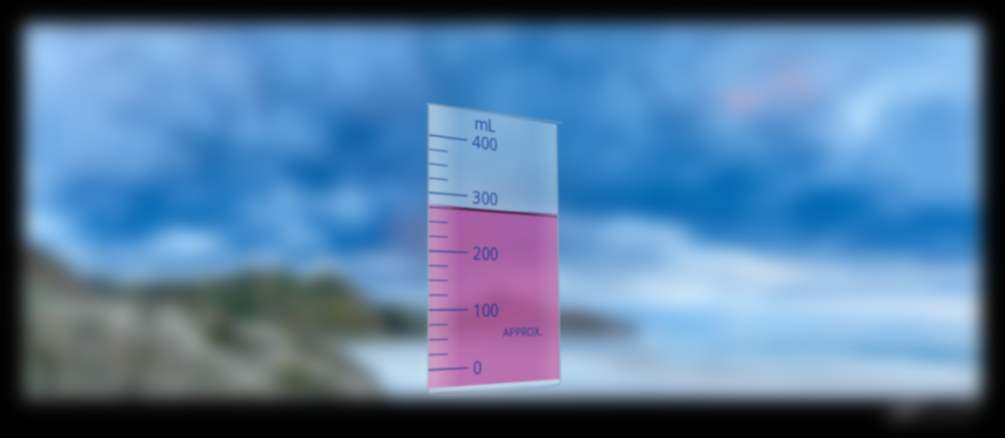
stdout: 275 mL
